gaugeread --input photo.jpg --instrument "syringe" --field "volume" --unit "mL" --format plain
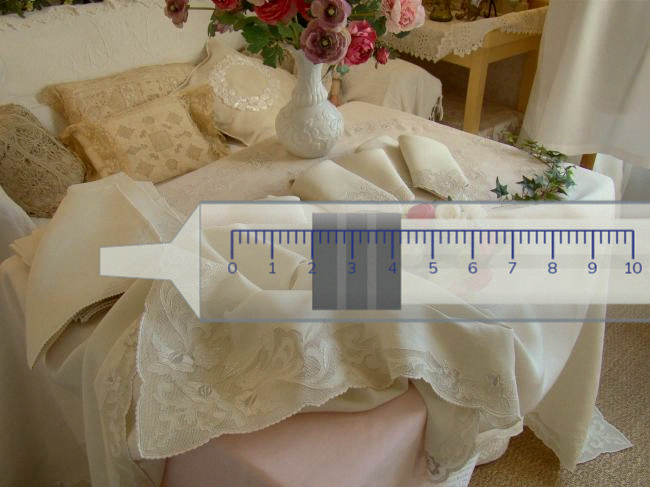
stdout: 2 mL
